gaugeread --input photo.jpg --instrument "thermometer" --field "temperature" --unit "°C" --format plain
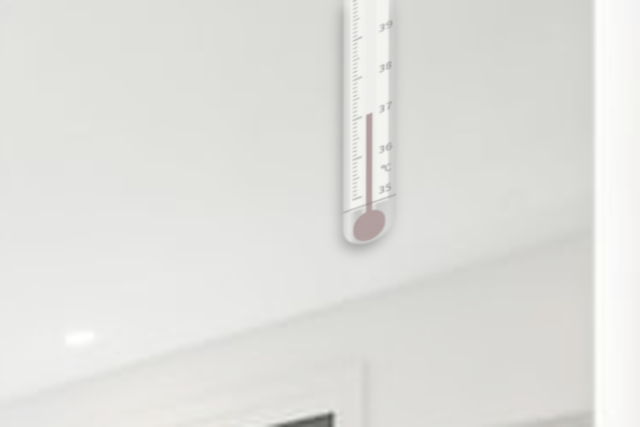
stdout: 37 °C
